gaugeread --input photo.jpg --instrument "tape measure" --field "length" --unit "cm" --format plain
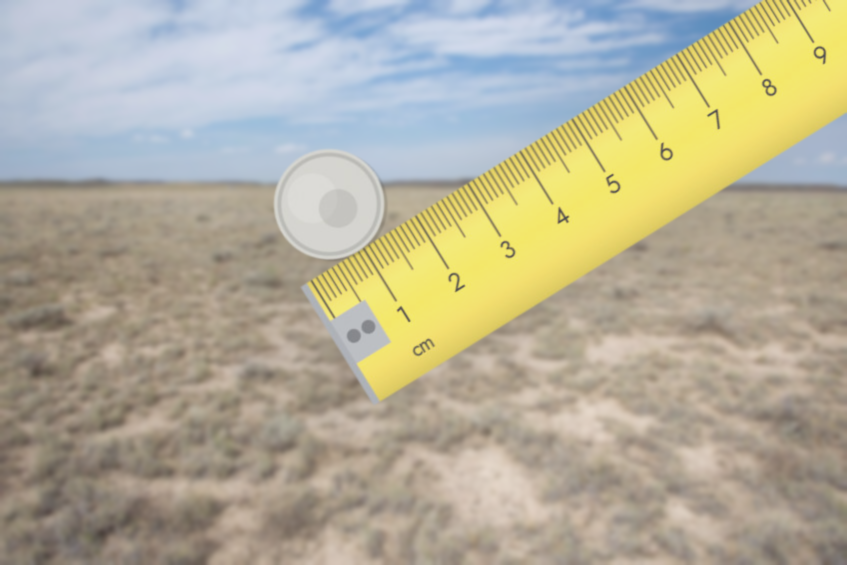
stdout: 1.8 cm
